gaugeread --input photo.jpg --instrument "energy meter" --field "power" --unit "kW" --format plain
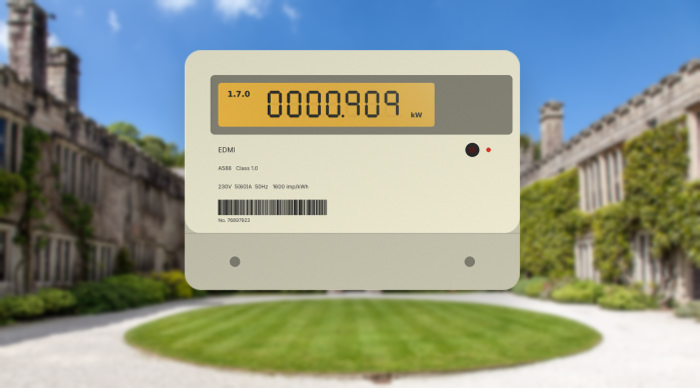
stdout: 0.909 kW
